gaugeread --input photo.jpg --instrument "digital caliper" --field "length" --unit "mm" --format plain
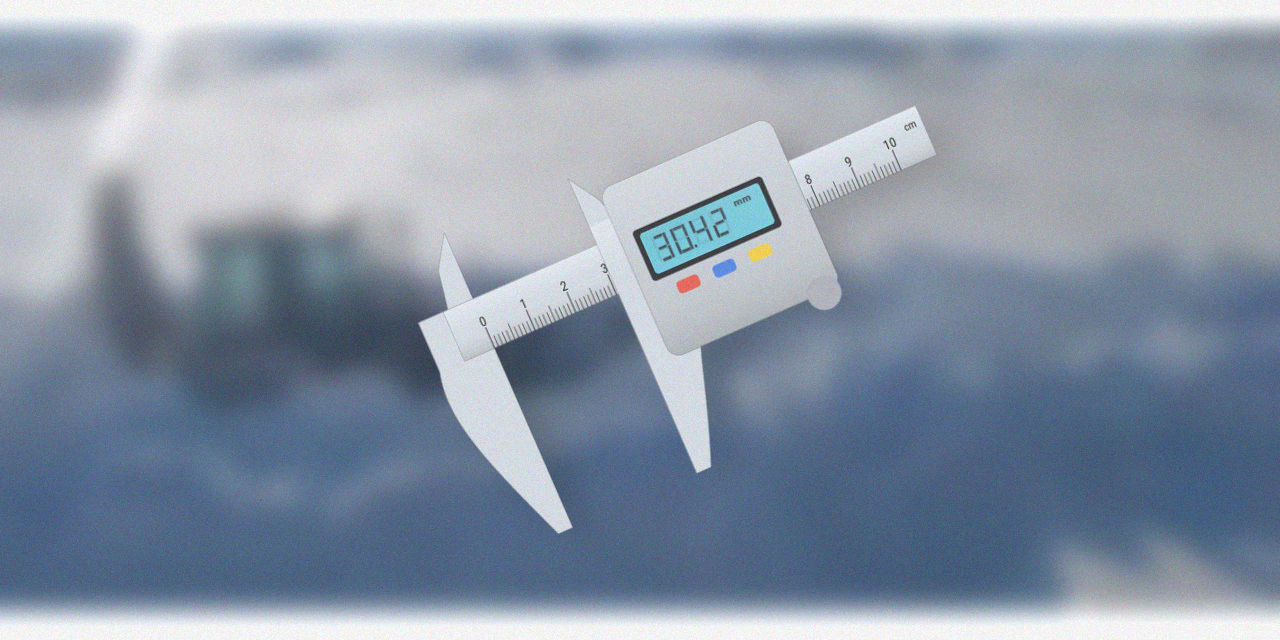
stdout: 30.42 mm
